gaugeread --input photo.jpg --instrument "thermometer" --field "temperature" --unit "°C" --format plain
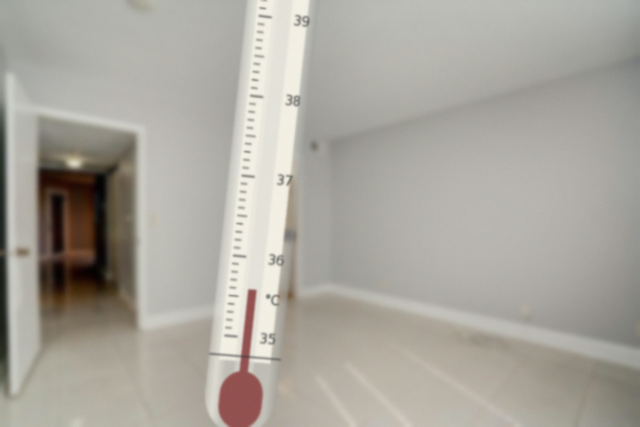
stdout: 35.6 °C
